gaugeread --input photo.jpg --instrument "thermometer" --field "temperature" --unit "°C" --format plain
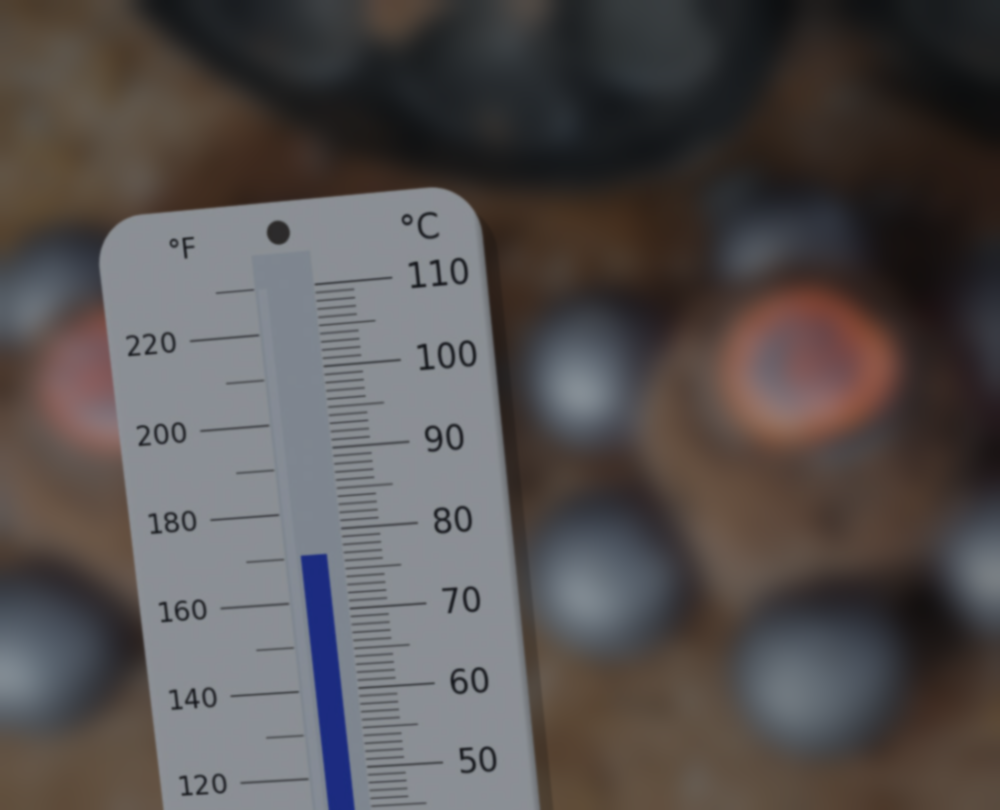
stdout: 77 °C
